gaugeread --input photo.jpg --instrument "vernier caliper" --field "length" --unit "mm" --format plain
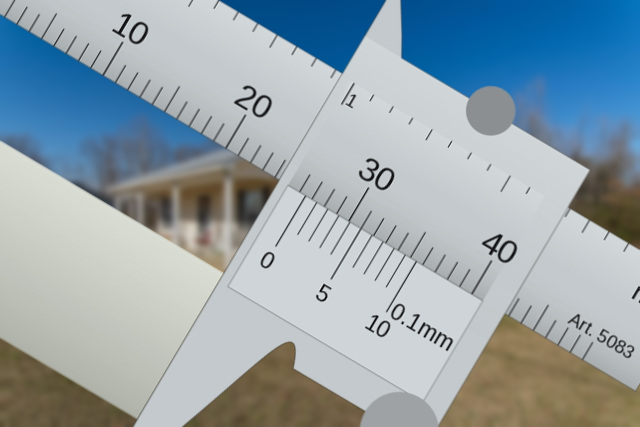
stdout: 26.5 mm
